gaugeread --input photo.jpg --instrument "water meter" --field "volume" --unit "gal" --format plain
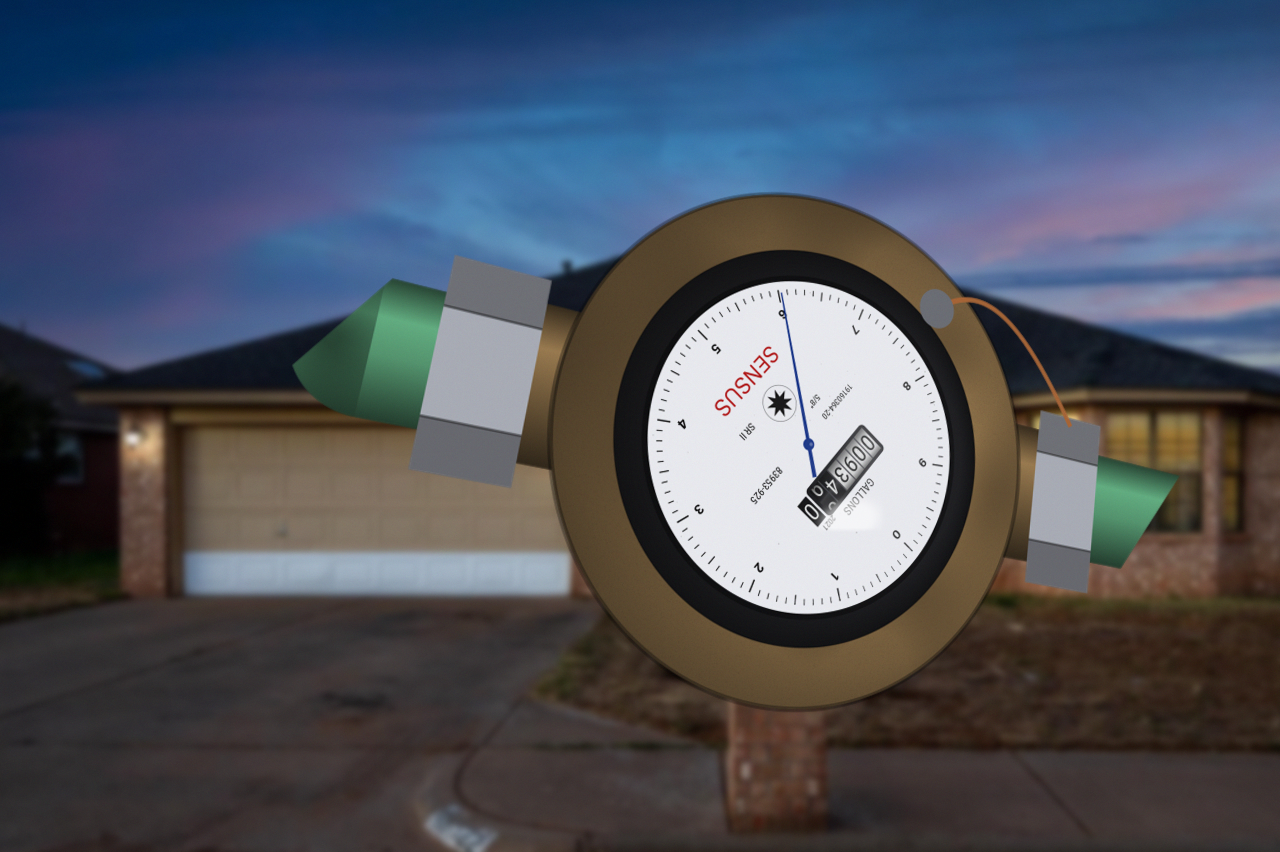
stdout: 93486.0 gal
